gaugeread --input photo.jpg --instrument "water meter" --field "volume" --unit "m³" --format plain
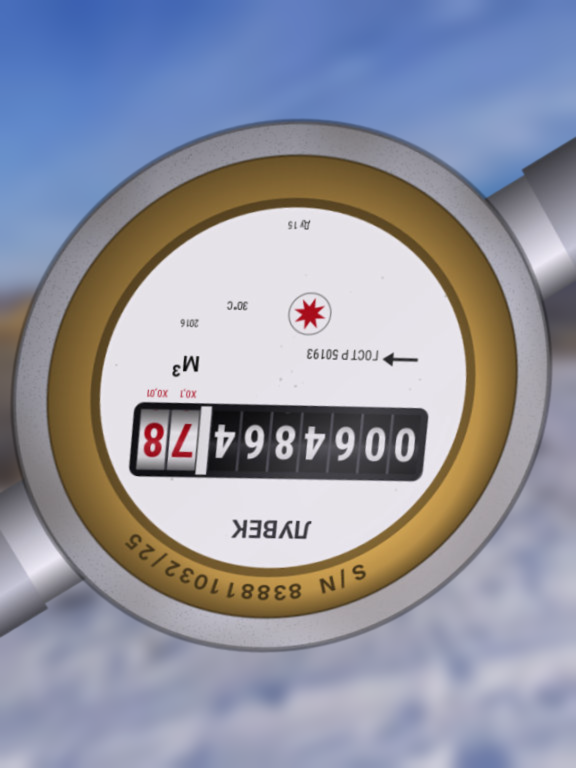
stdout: 64864.78 m³
